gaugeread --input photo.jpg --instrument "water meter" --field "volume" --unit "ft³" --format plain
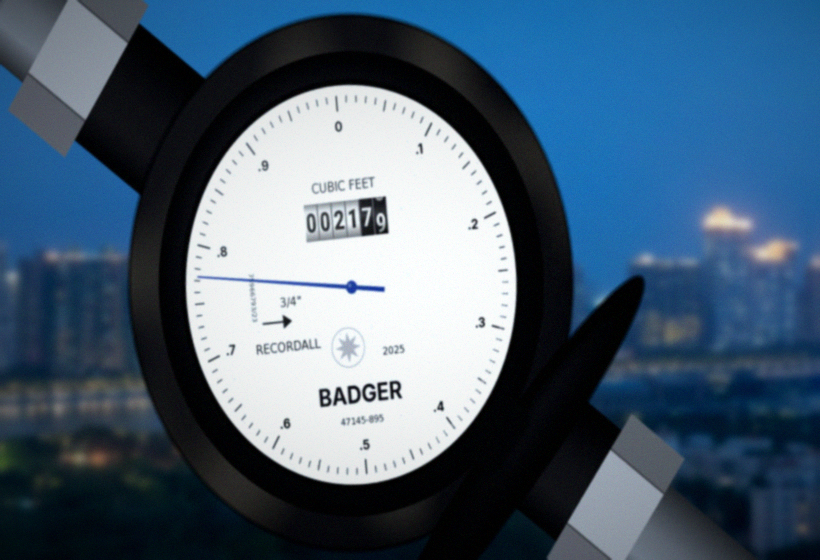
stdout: 2178.77 ft³
